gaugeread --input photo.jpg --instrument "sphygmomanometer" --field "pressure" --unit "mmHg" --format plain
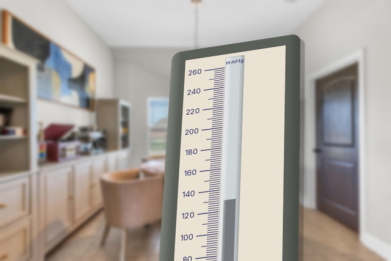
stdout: 130 mmHg
